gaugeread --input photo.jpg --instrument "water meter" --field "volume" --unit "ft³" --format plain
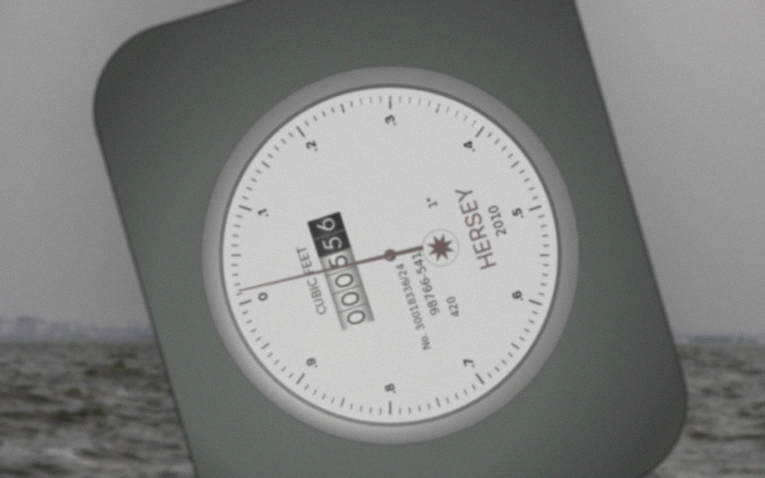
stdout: 556.01 ft³
